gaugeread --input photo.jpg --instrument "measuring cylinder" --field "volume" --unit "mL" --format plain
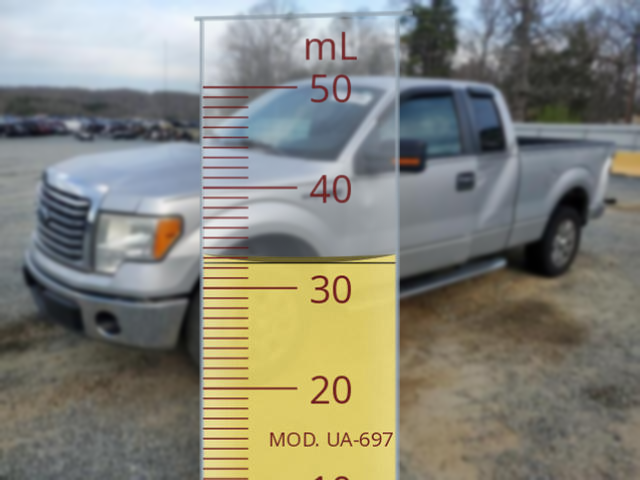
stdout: 32.5 mL
